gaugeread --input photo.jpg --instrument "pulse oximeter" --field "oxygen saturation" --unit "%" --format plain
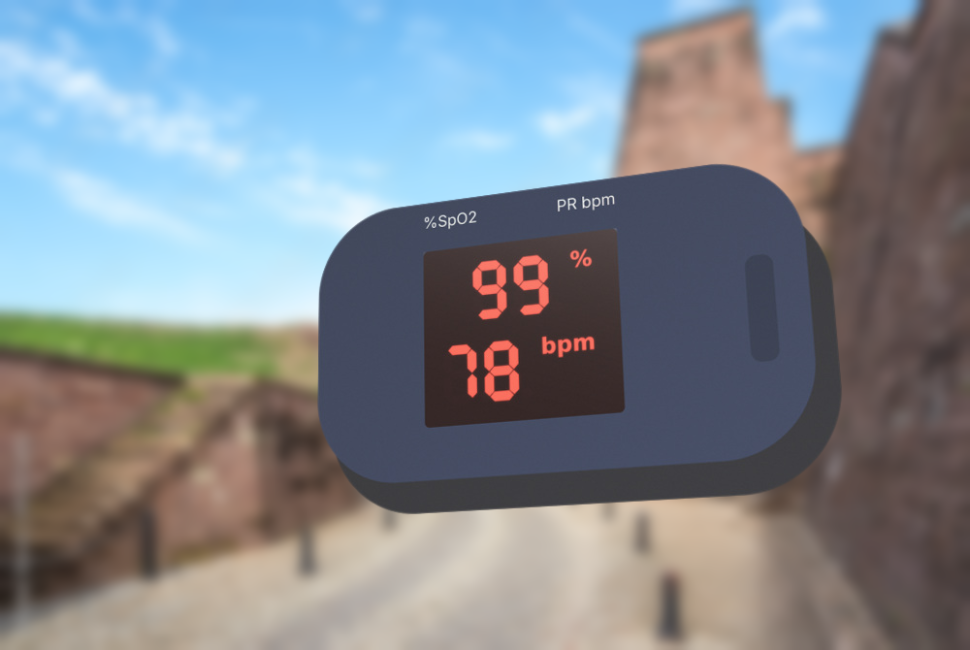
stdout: 99 %
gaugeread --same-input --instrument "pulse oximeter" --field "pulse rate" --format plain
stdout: 78 bpm
